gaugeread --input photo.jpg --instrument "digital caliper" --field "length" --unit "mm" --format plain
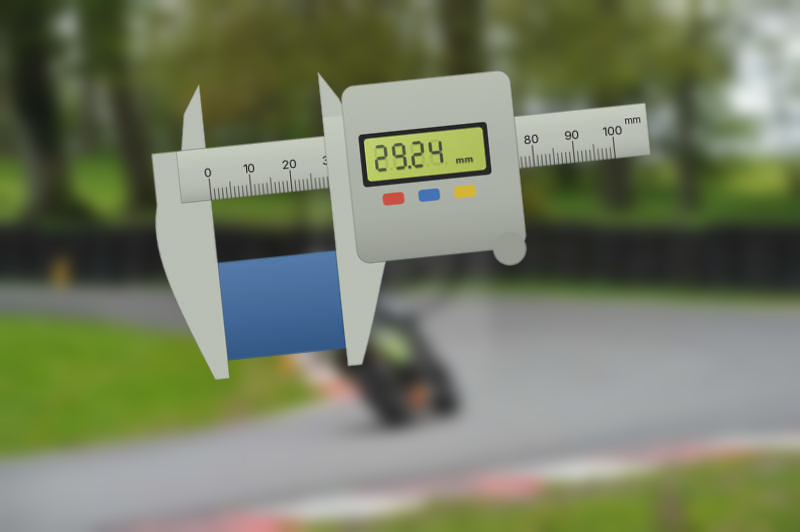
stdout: 29.24 mm
